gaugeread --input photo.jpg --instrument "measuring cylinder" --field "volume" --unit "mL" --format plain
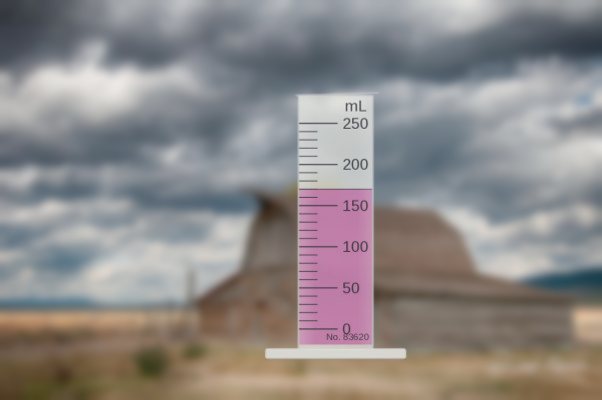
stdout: 170 mL
